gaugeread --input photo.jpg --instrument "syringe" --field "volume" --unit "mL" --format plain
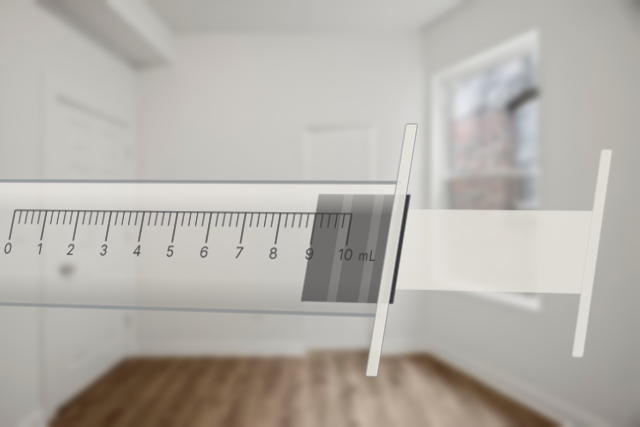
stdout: 9 mL
